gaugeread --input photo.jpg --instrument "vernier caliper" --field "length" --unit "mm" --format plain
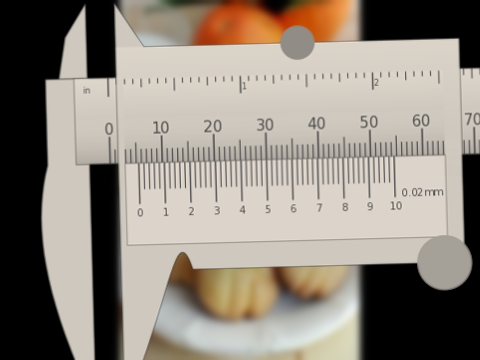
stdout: 5.5 mm
